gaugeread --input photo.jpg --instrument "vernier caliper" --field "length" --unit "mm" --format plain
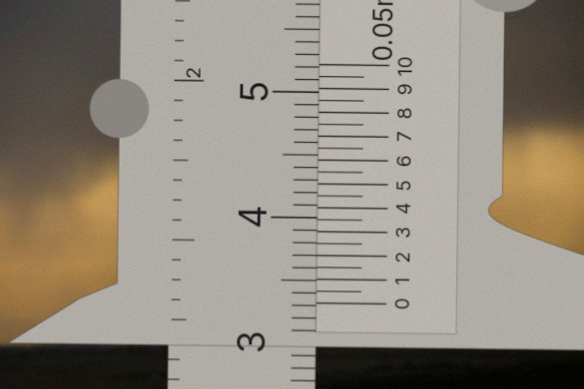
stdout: 33.2 mm
